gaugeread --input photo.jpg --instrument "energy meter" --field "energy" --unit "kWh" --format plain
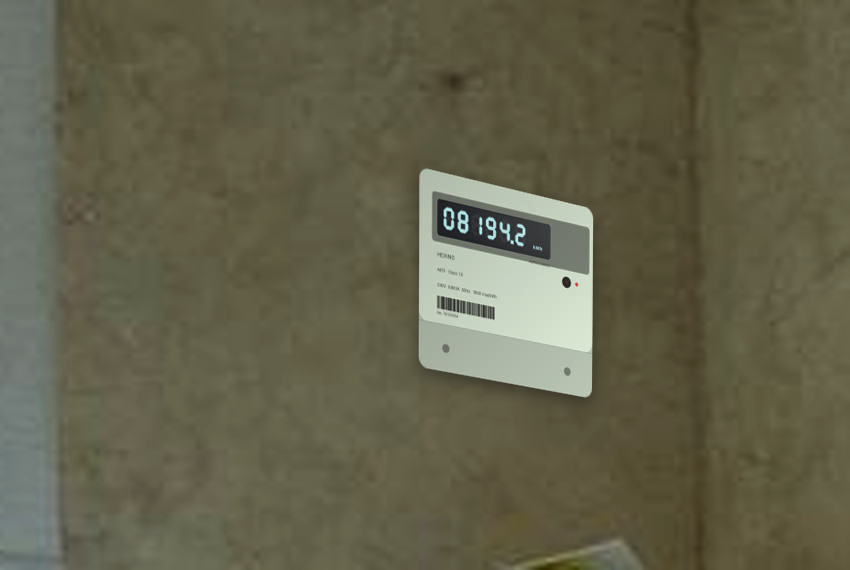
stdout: 8194.2 kWh
